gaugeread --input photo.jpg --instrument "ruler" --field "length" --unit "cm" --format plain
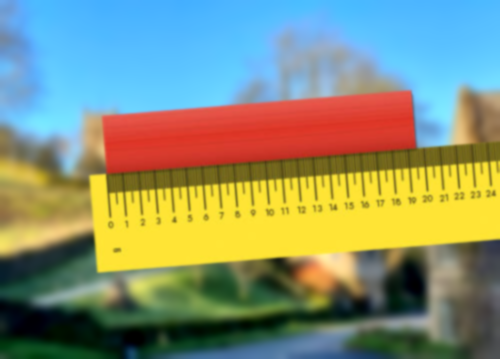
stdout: 19.5 cm
